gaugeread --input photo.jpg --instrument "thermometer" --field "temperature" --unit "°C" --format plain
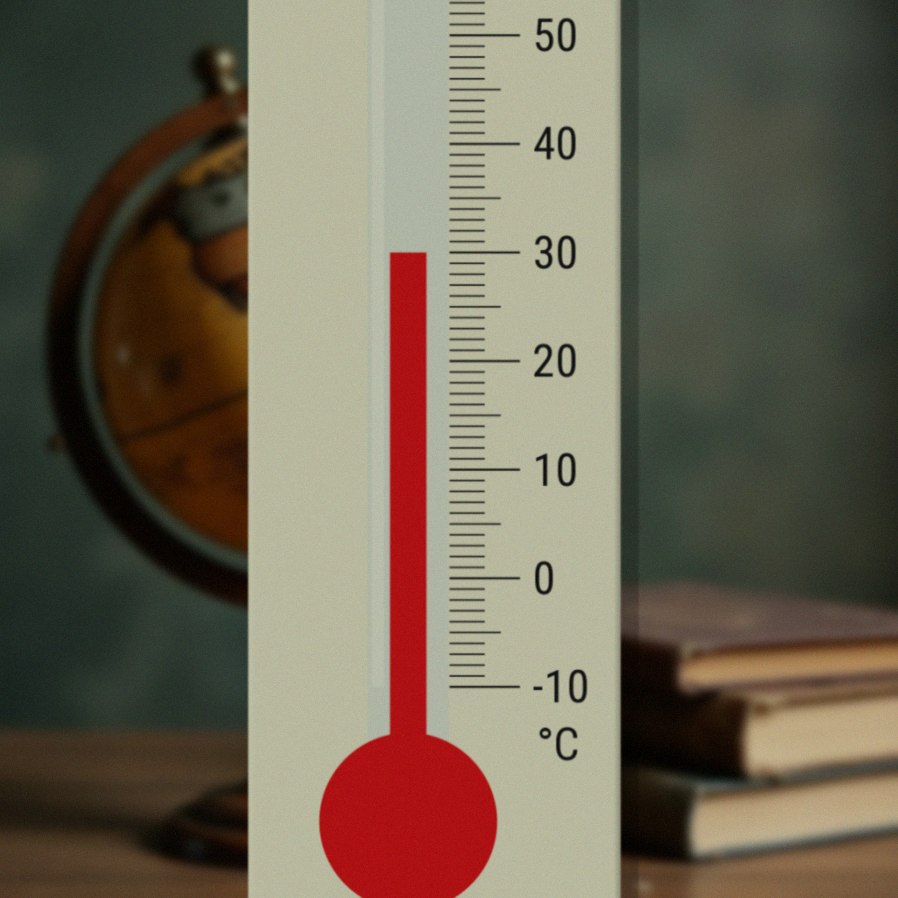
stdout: 30 °C
